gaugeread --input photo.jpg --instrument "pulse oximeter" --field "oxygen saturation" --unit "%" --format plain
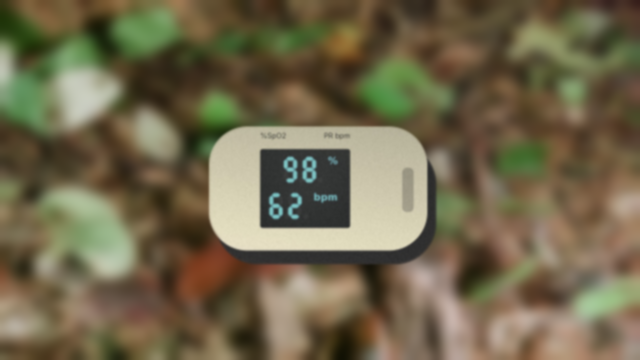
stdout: 98 %
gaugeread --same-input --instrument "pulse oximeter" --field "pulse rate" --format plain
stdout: 62 bpm
